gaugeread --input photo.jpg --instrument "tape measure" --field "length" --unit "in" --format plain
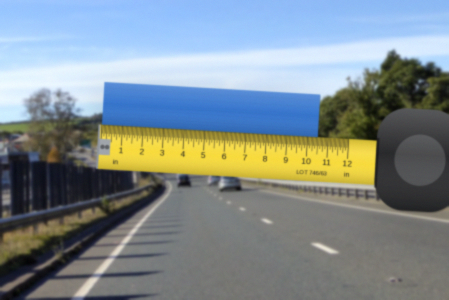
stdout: 10.5 in
